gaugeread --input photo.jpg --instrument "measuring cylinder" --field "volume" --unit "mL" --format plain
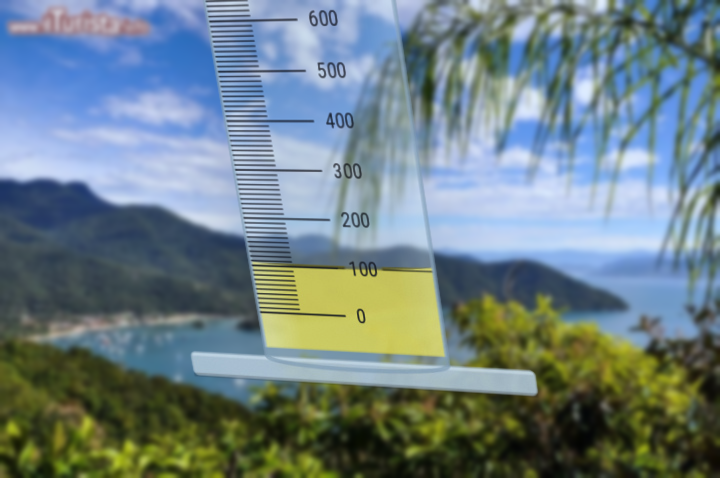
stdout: 100 mL
